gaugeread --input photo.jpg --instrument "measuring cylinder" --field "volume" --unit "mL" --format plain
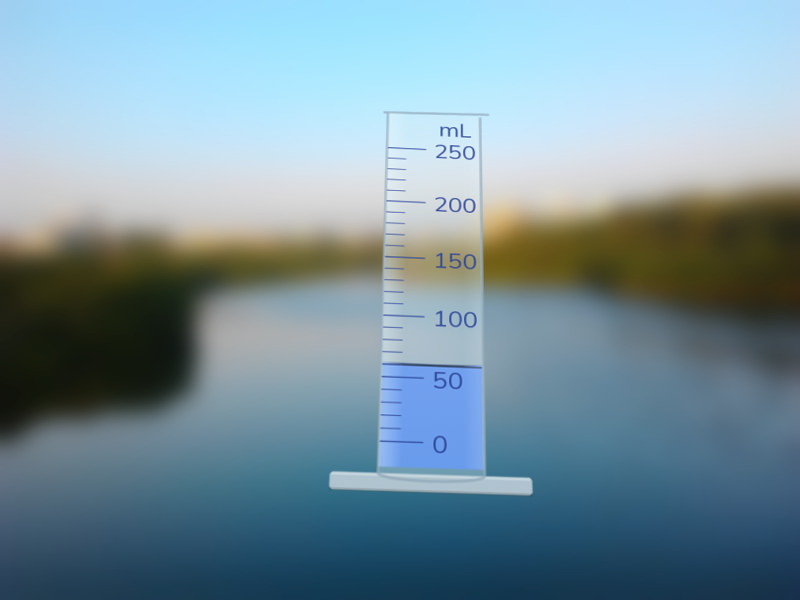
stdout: 60 mL
